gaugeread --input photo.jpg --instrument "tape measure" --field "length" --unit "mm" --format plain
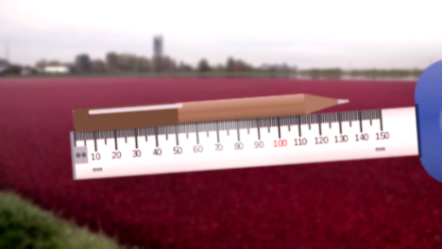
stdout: 135 mm
